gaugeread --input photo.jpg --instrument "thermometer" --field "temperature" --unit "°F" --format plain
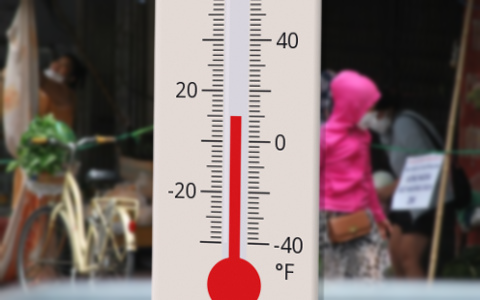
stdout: 10 °F
